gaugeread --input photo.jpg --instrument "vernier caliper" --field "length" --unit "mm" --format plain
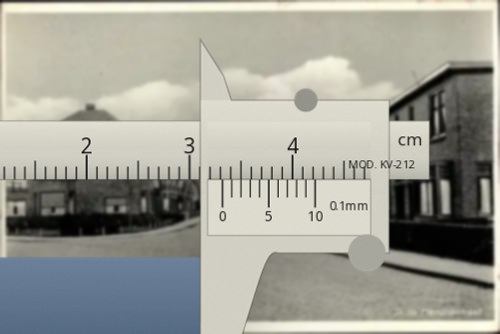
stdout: 33.2 mm
